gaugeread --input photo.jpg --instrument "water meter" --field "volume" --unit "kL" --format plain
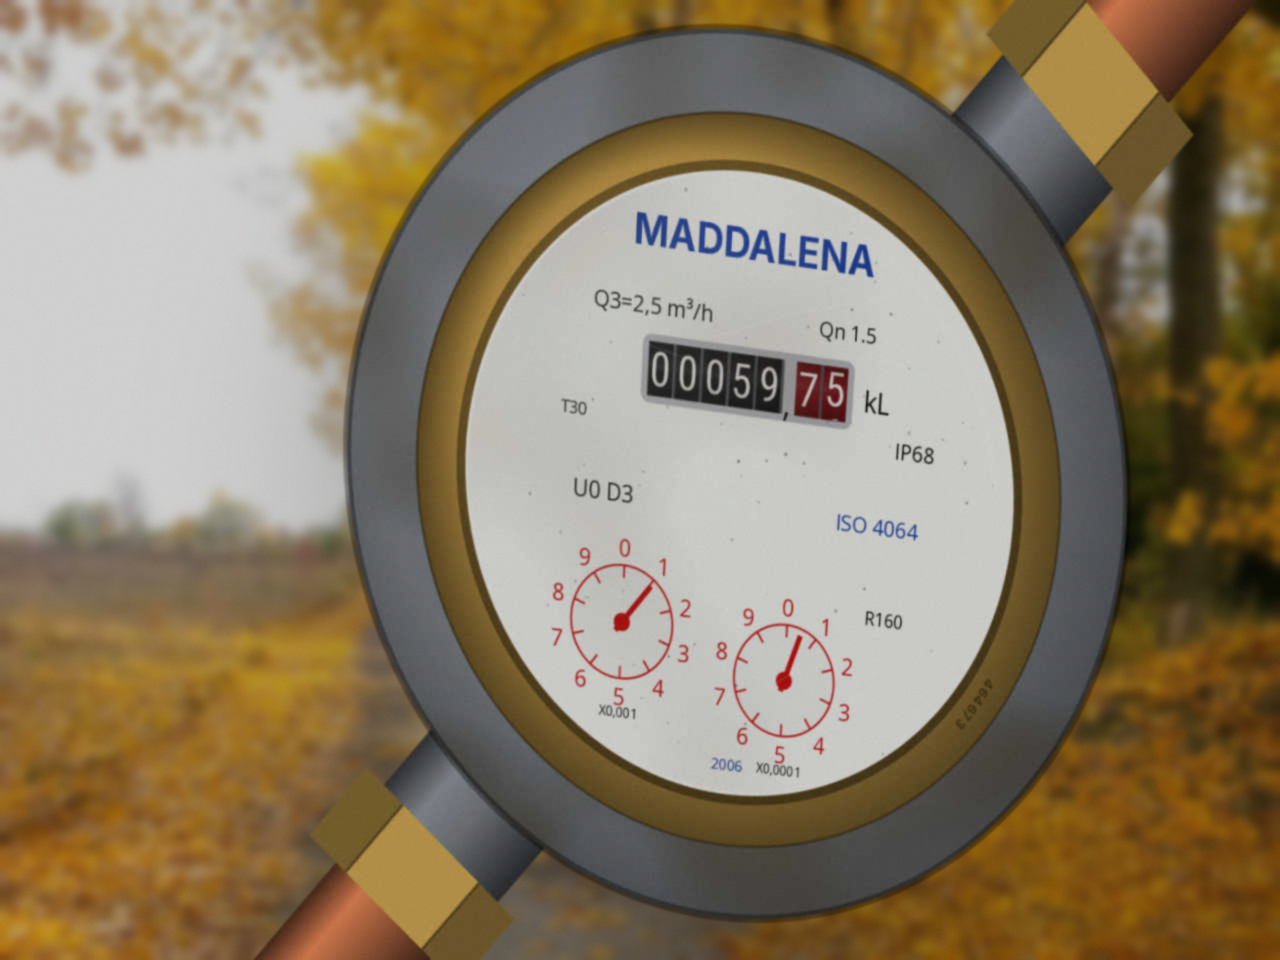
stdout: 59.7510 kL
